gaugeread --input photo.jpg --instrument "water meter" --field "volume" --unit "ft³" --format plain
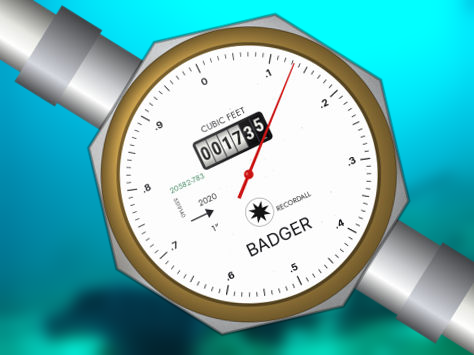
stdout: 1735.13 ft³
